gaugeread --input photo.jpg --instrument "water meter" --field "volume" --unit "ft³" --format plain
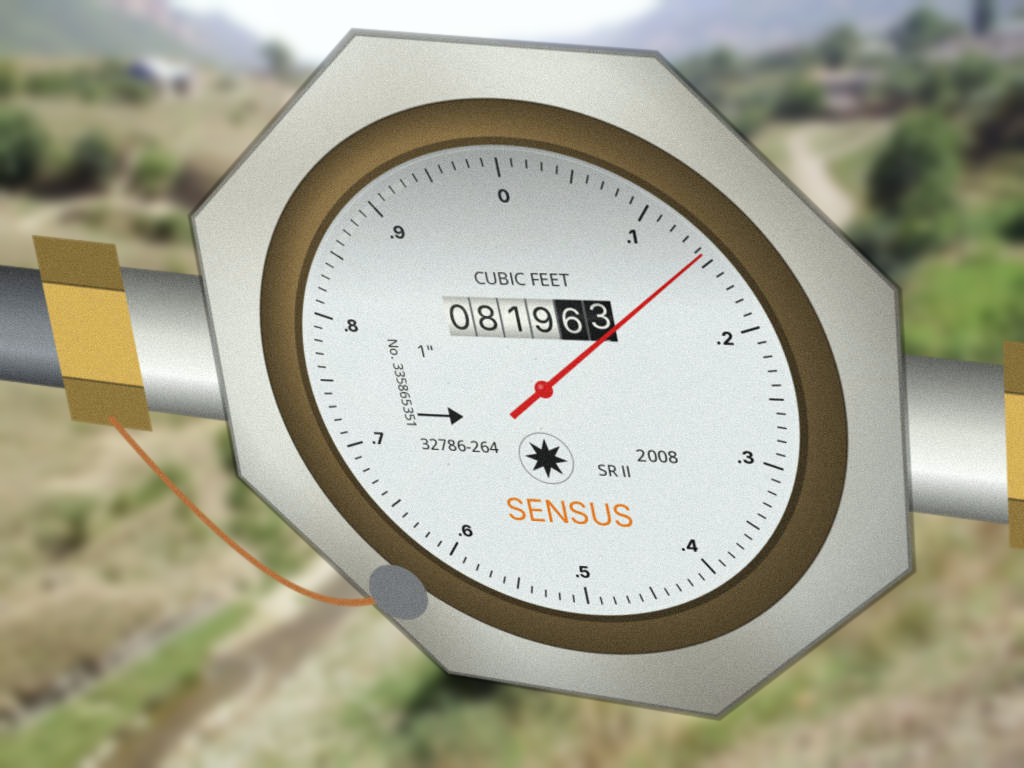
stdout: 81963.14 ft³
